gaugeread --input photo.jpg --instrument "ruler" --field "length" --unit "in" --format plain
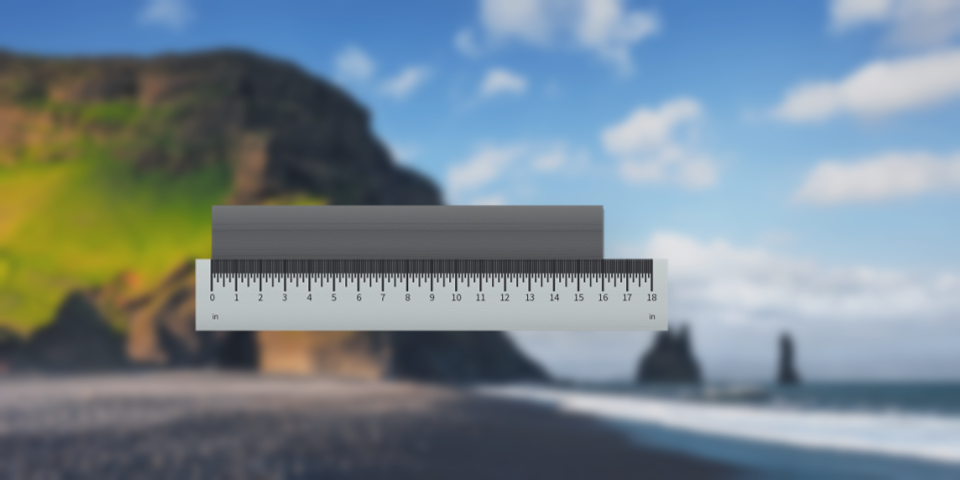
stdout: 16 in
